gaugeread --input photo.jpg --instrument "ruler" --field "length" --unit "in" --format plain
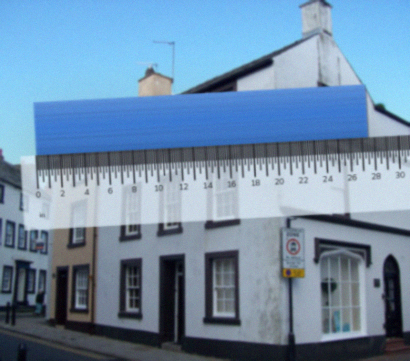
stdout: 27.5 in
